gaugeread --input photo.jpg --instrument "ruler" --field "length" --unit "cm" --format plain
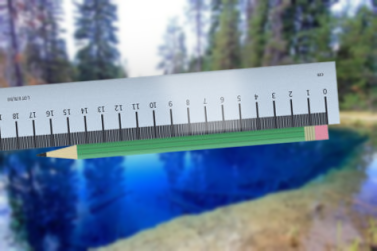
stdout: 17 cm
